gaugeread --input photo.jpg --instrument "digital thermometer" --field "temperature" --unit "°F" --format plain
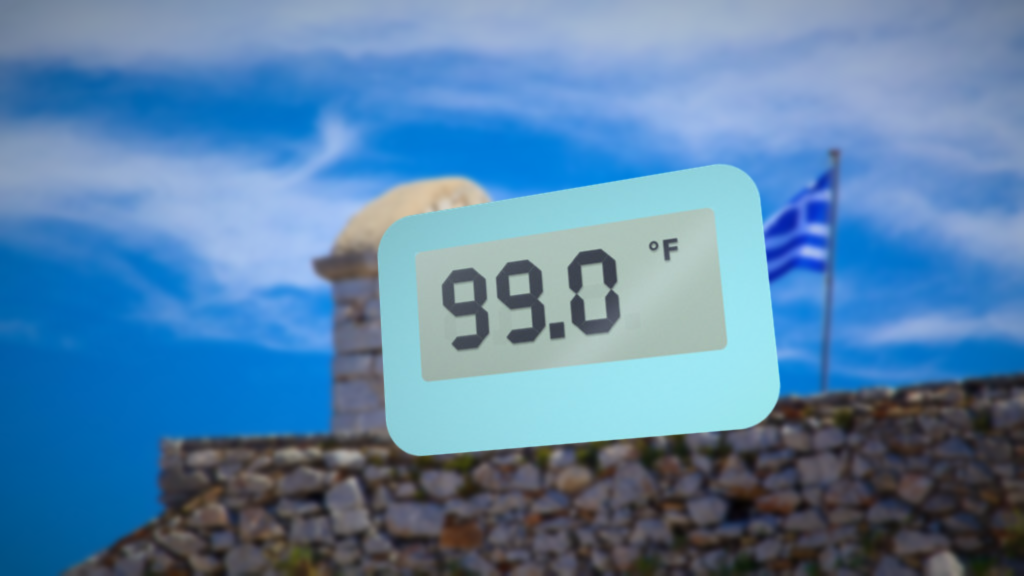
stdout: 99.0 °F
